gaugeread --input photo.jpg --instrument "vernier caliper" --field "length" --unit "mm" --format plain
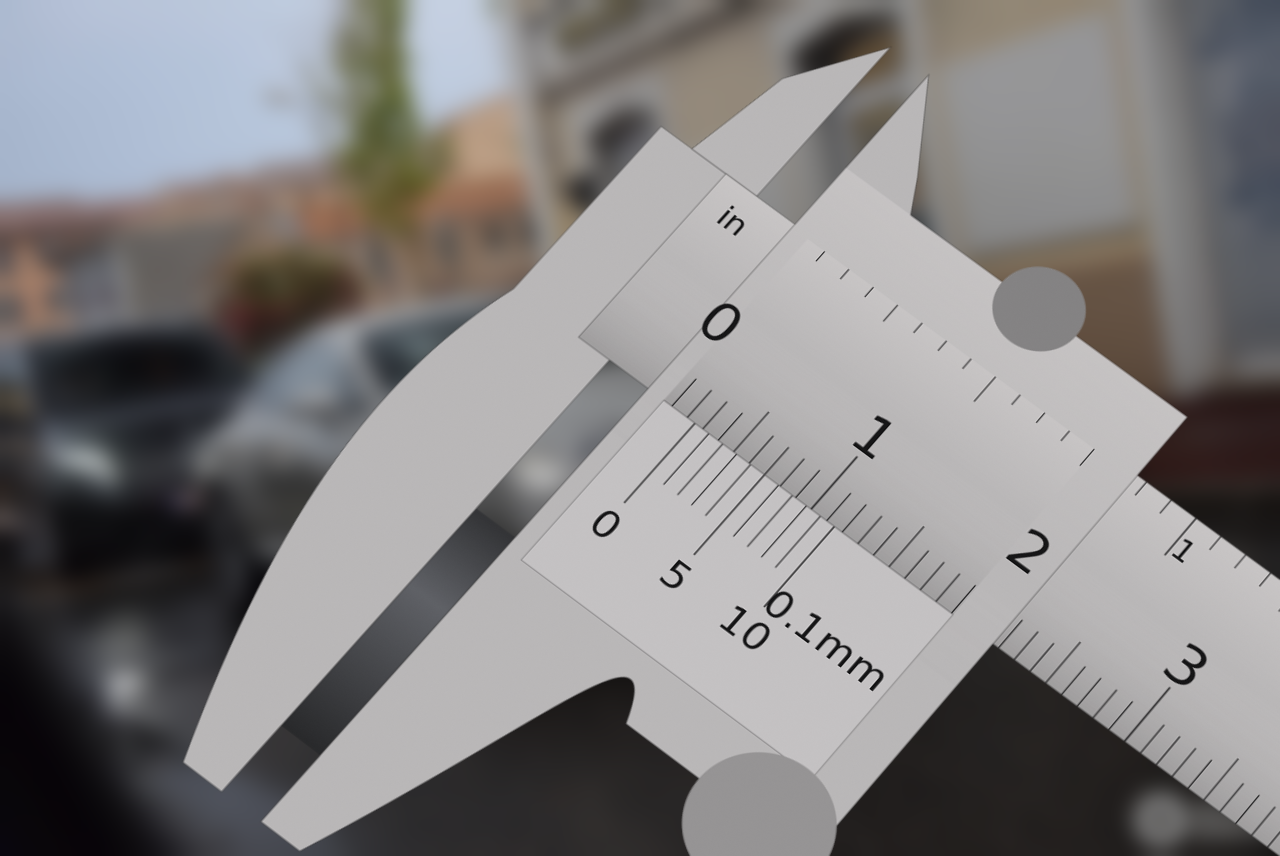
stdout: 2.5 mm
